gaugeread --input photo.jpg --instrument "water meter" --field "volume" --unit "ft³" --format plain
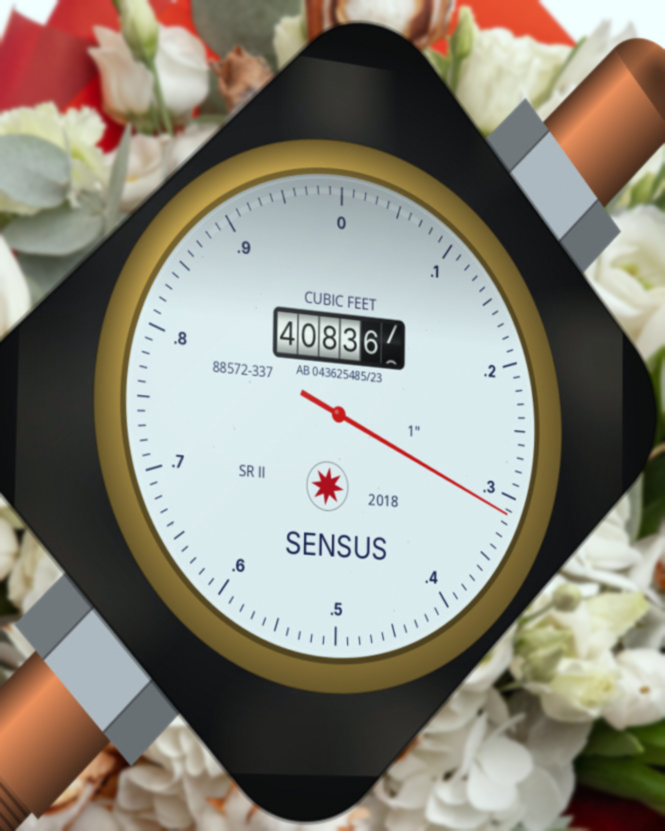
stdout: 408367.31 ft³
